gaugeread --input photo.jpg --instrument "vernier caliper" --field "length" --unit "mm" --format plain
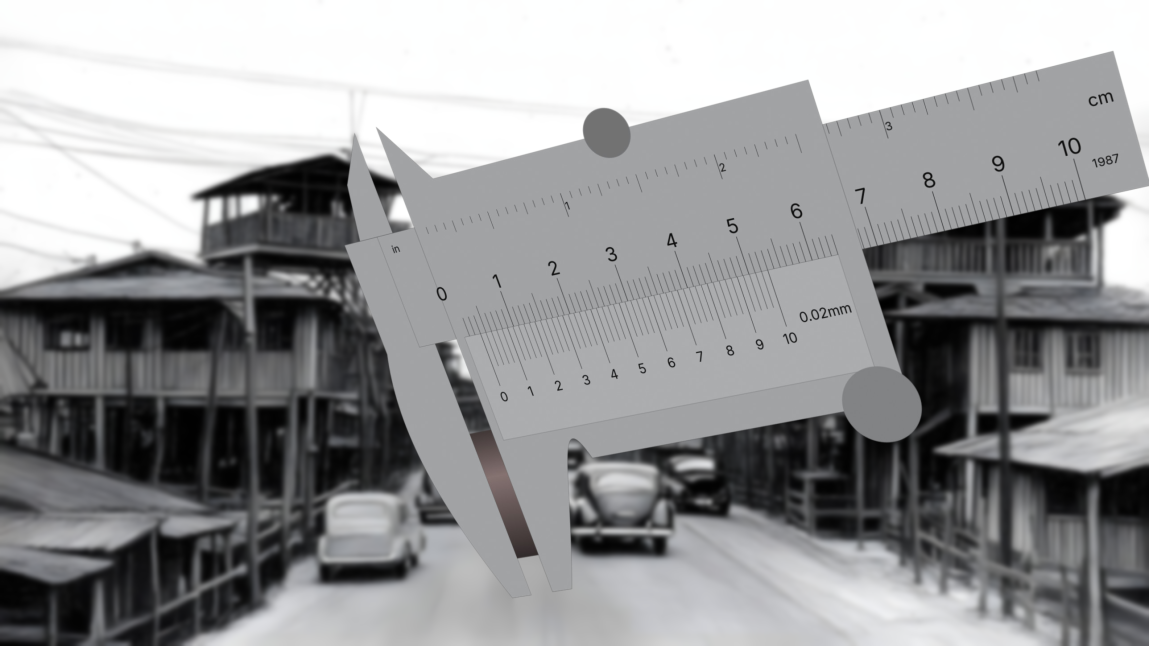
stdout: 4.0 mm
